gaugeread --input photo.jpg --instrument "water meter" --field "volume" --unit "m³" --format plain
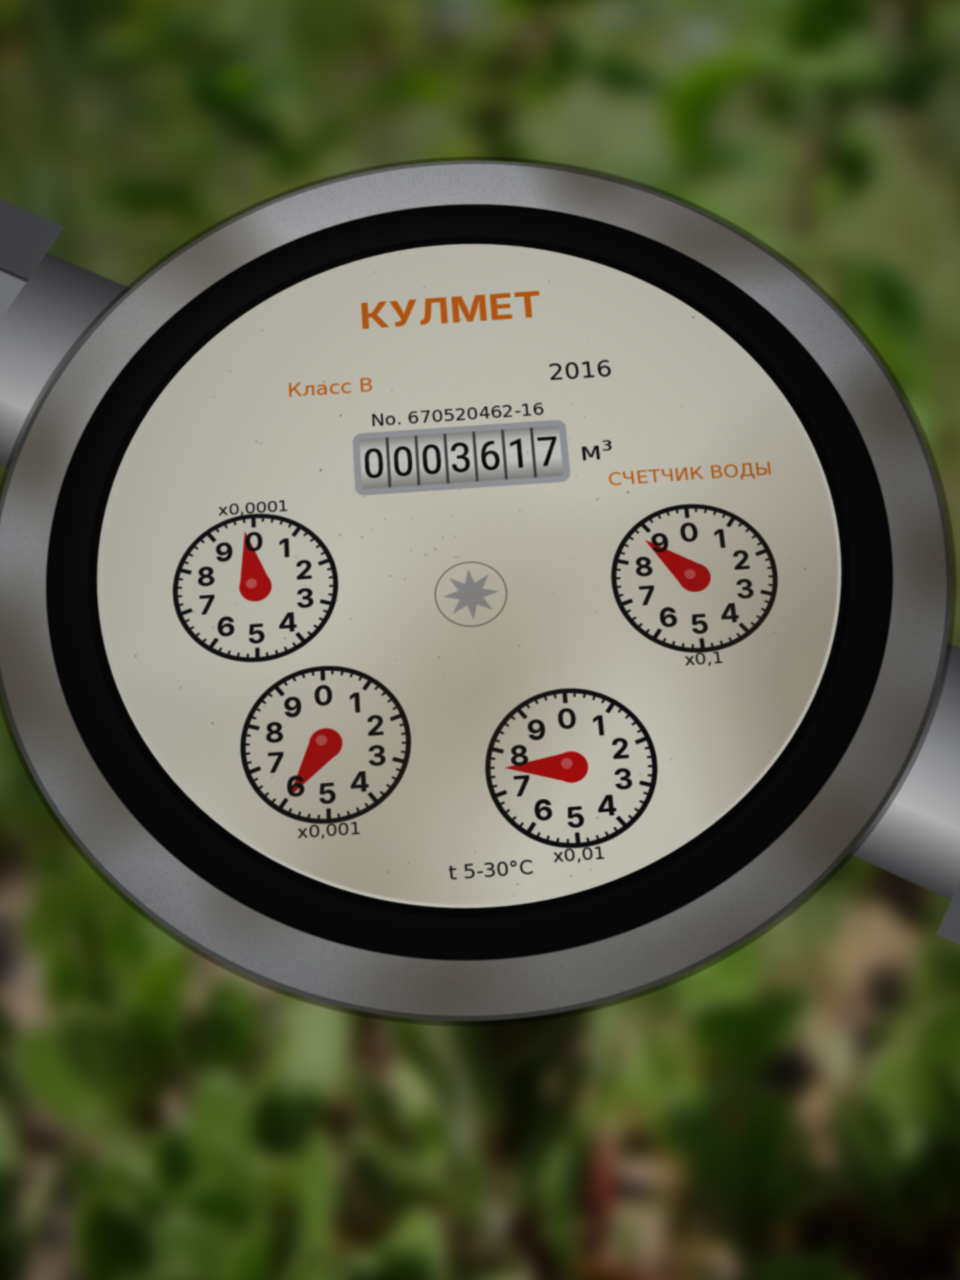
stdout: 3617.8759 m³
